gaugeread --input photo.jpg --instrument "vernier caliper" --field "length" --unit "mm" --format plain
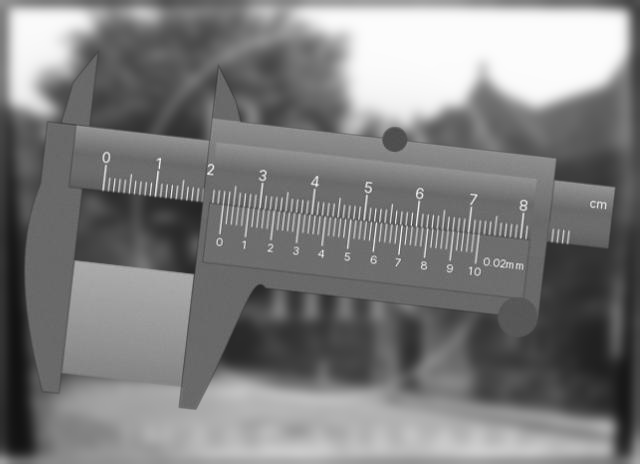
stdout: 23.0 mm
